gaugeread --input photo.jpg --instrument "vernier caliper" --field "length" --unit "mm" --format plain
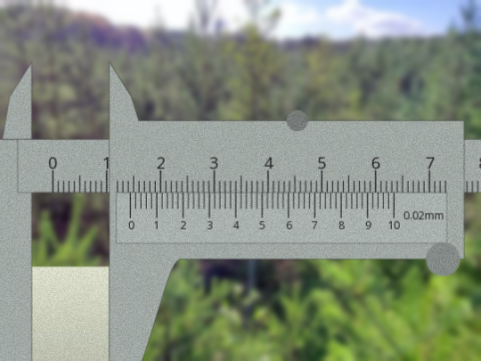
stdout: 14.4 mm
